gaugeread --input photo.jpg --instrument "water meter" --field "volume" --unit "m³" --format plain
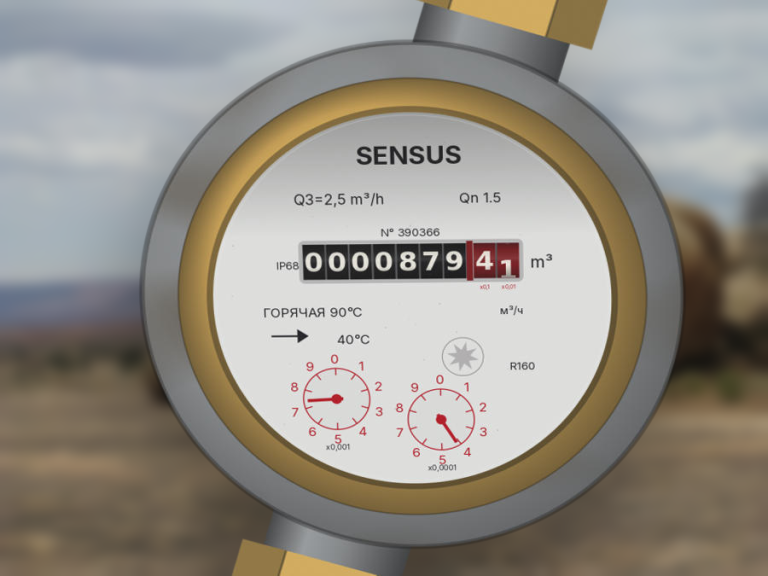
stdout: 879.4074 m³
